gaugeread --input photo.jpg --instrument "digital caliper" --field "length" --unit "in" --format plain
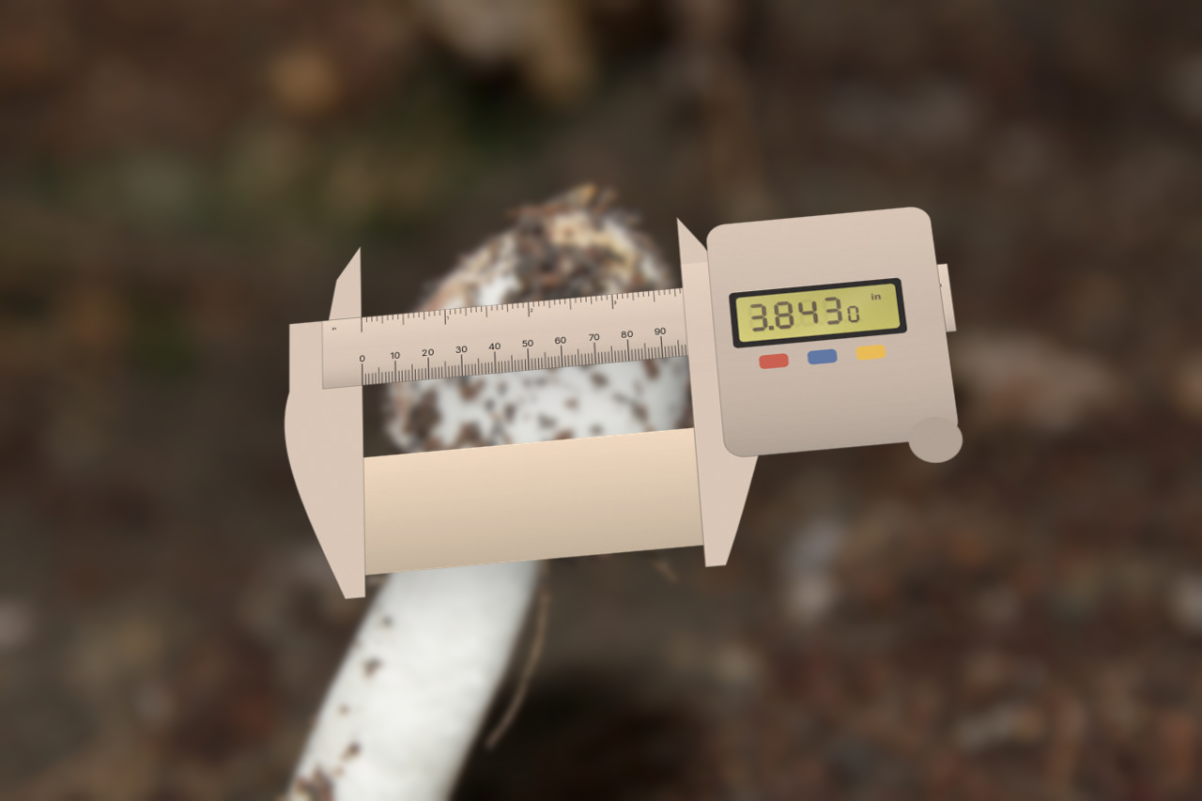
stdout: 3.8430 in
